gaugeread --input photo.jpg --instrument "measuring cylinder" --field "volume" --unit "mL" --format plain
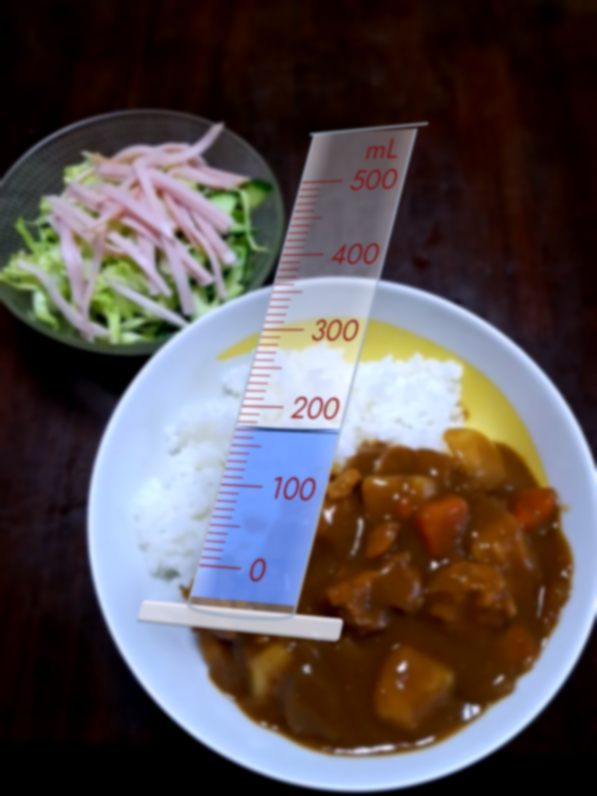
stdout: 170 mL
